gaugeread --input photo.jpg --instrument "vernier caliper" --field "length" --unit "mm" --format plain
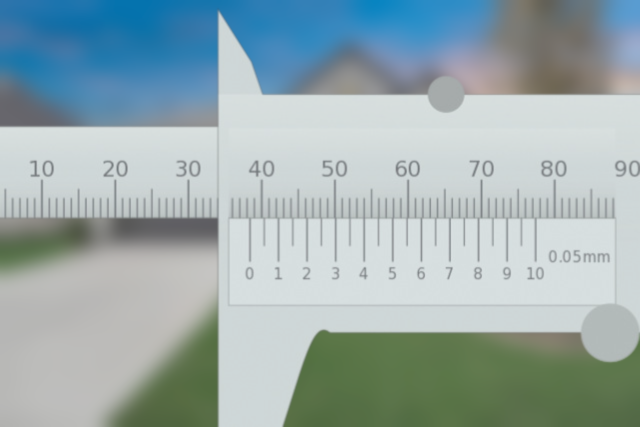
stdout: 38.4 mm
